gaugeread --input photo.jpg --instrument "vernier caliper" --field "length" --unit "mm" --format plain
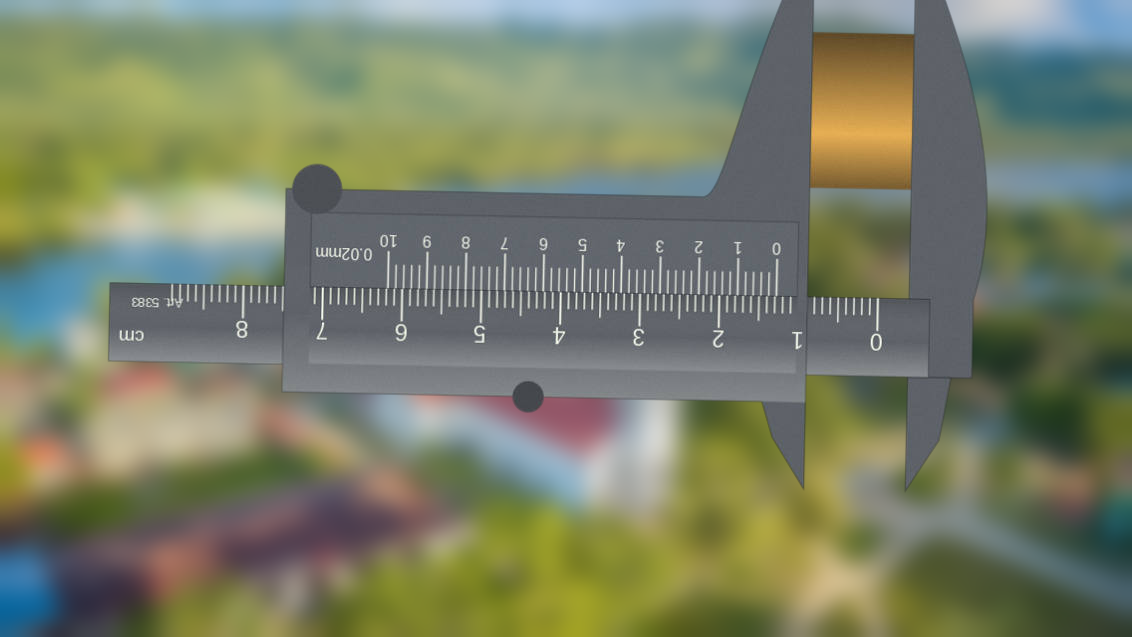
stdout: 12.8 mm
